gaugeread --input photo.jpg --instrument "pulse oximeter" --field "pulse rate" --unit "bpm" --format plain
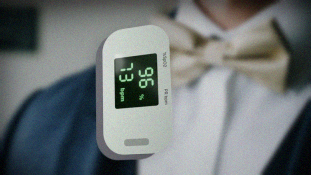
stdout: 73 bpm
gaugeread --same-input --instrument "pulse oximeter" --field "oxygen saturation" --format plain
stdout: 96 %
